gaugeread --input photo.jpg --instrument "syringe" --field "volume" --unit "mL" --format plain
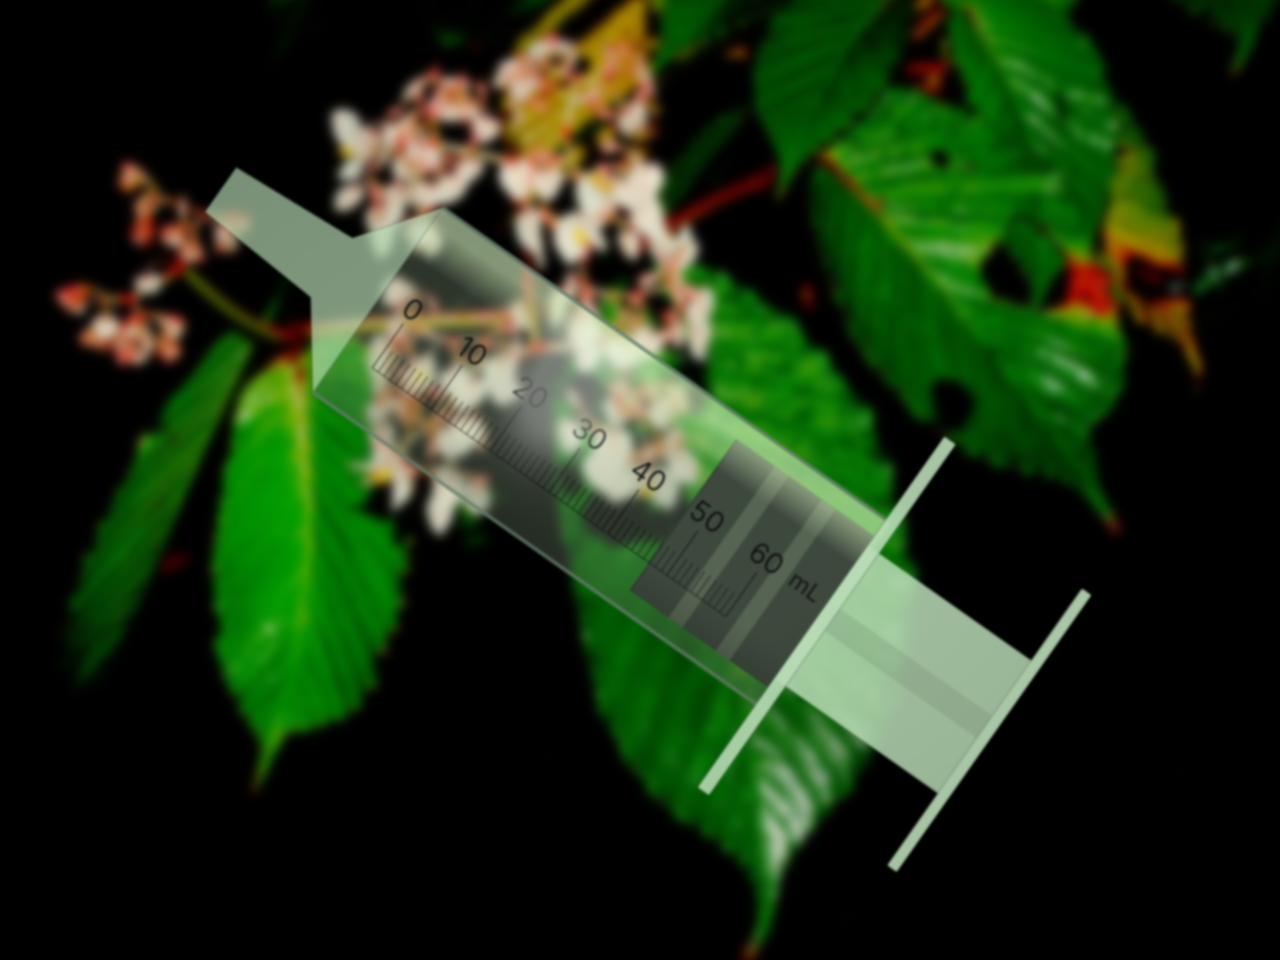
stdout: 47 mL
